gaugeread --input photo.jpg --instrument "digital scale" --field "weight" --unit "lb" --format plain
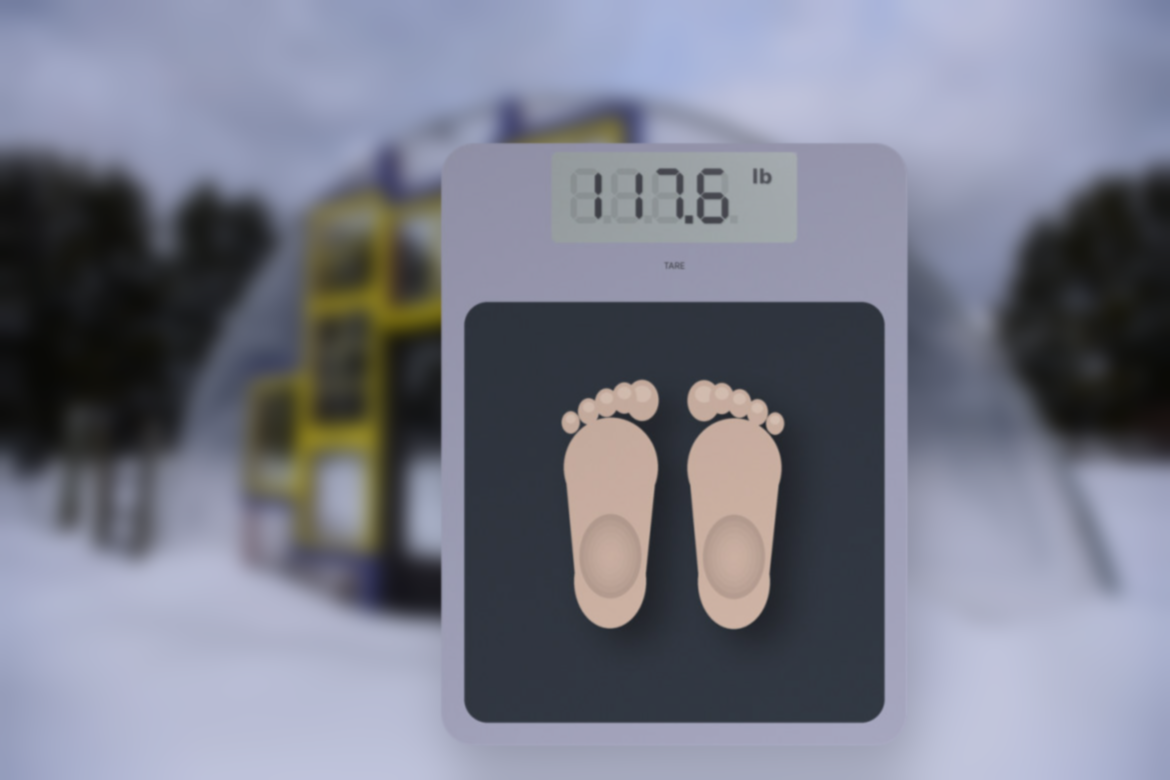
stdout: 117.6 lb
